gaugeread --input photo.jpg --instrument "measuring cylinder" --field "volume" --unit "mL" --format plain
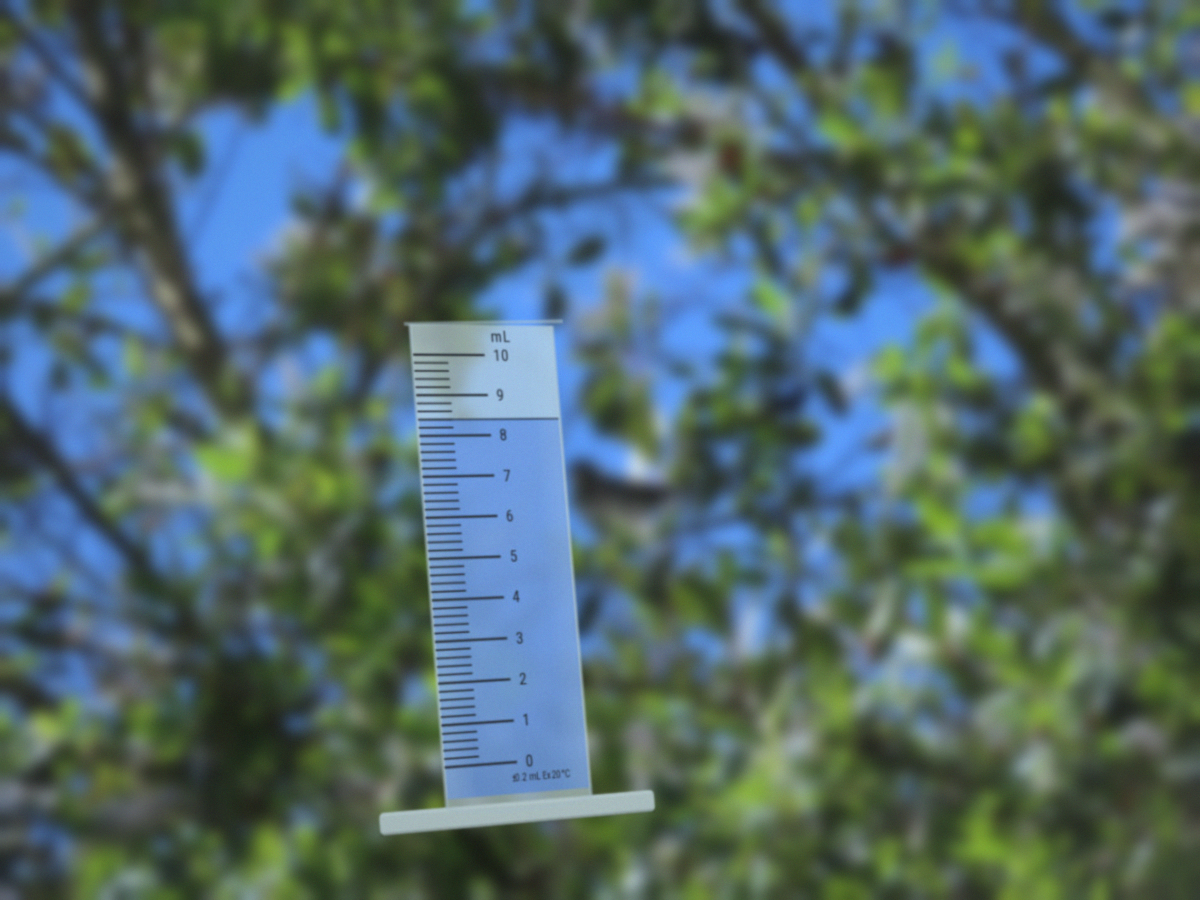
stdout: 8.4 mL
